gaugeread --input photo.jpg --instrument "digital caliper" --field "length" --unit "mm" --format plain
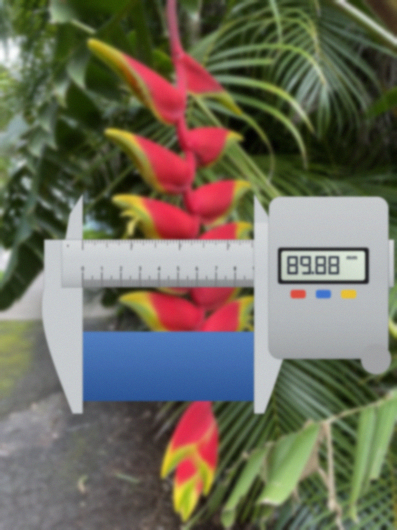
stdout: 89.88 mm
